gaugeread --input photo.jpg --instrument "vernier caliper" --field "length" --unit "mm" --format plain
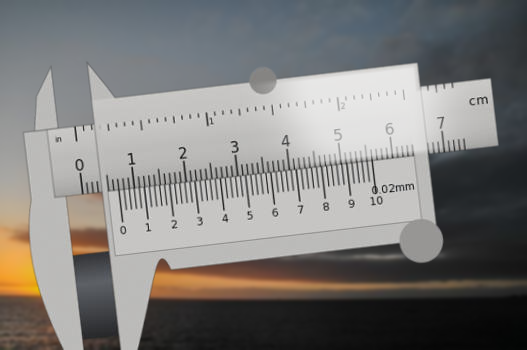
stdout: 7.0 mm
